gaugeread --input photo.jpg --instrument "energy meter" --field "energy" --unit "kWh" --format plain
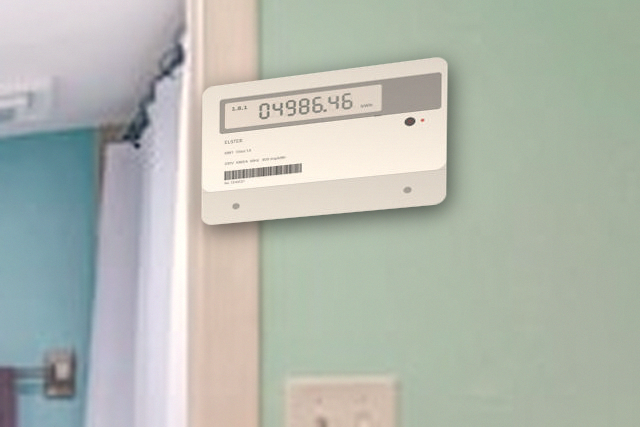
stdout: 4986.46 kWh
